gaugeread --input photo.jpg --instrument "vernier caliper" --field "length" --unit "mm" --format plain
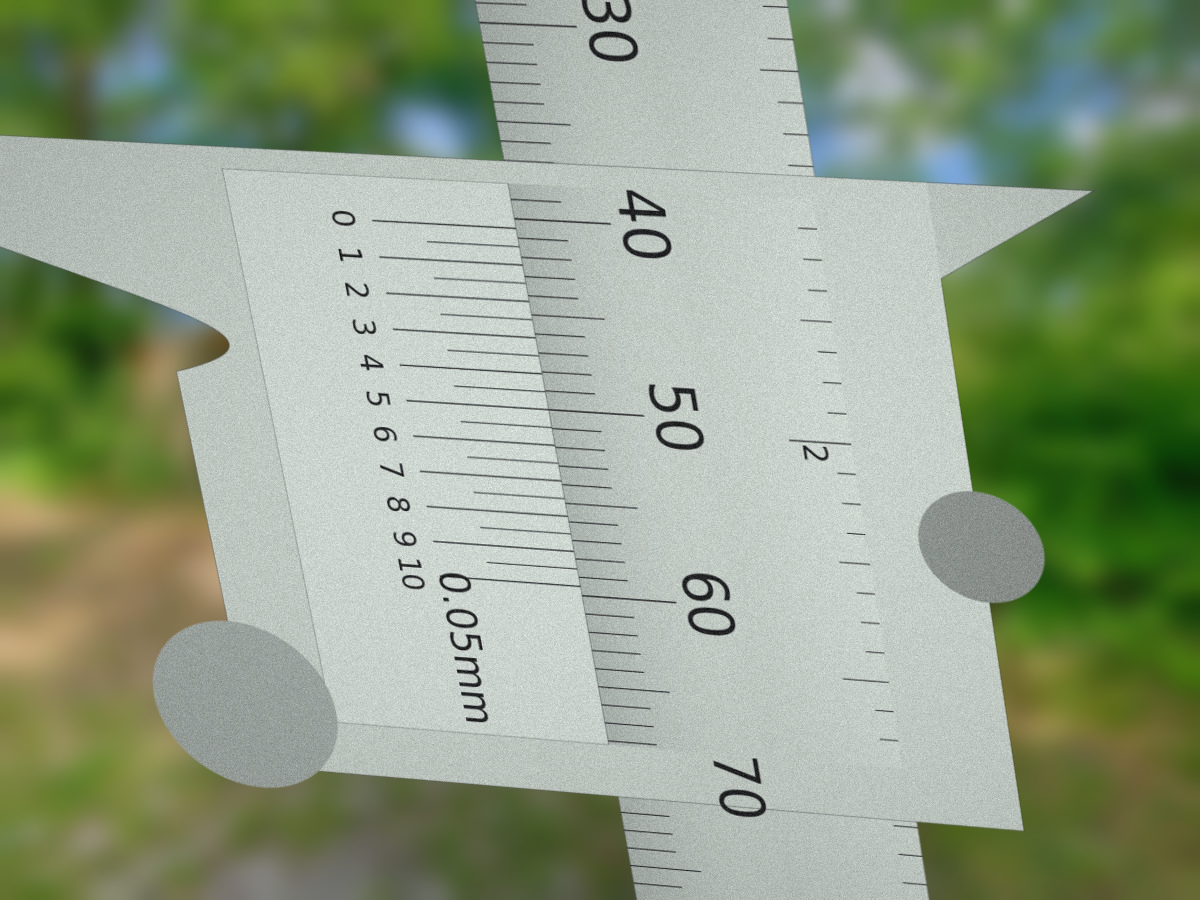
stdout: 40.5 mm
